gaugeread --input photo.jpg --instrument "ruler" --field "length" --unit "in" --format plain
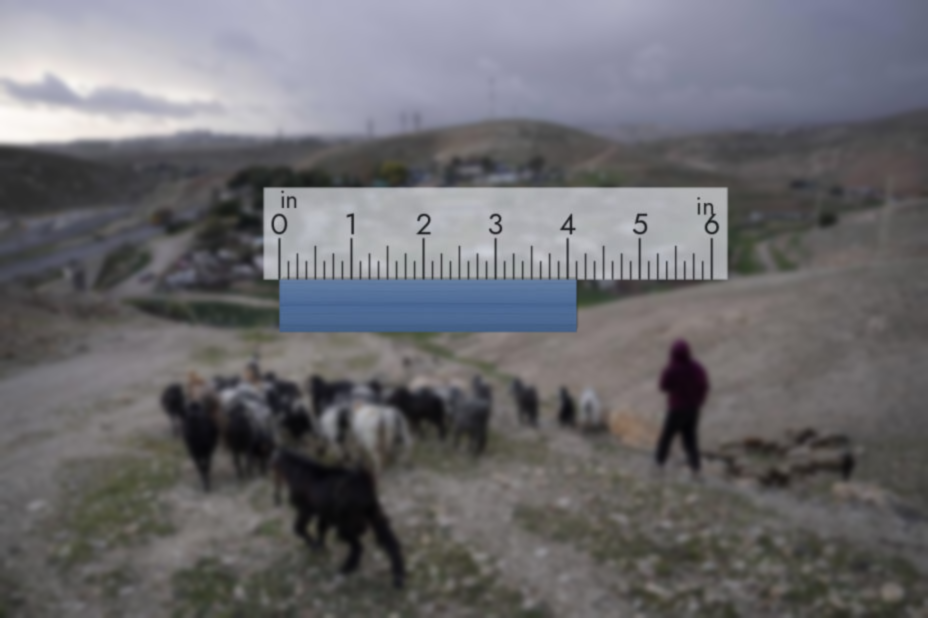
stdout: 4.125 in
